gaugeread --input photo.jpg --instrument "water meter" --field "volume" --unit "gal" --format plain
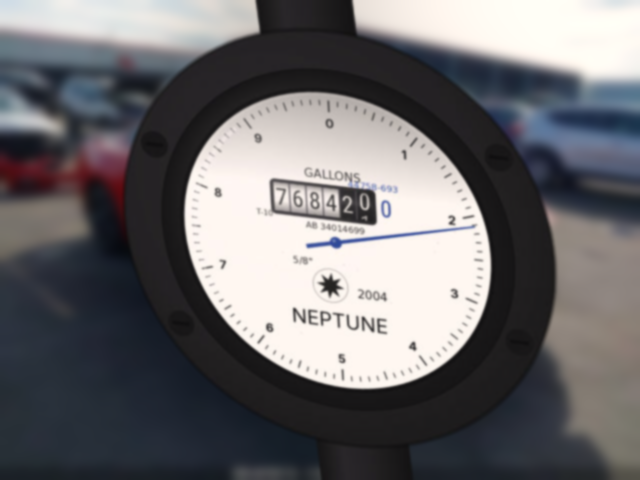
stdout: 7684202.1 gal
